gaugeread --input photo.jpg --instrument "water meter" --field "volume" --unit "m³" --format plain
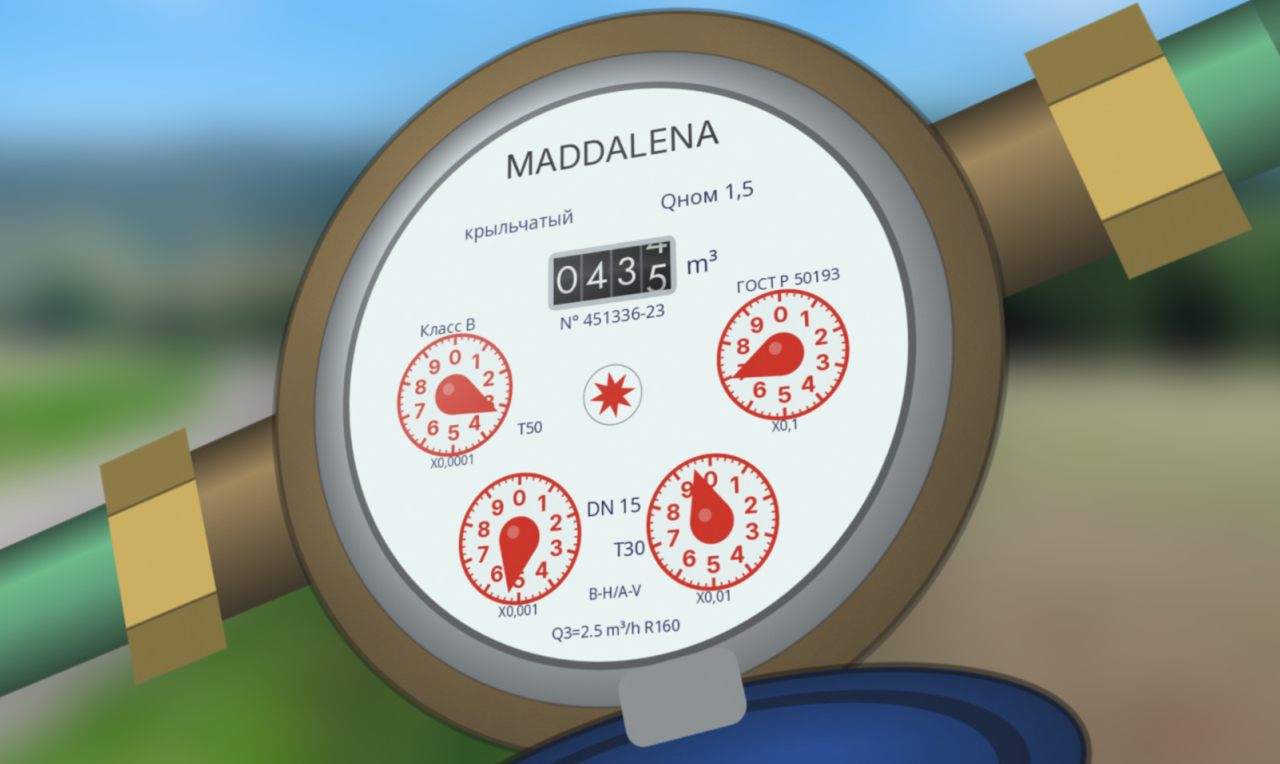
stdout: 434.6953 m³
